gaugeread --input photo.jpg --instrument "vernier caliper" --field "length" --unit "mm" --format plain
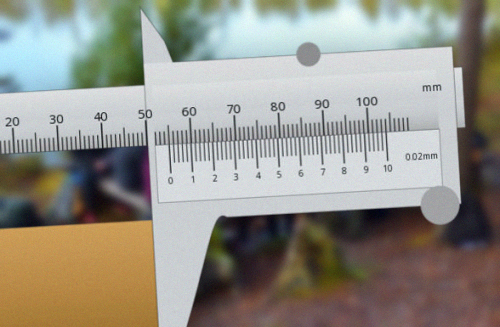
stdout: 55.0 mm
